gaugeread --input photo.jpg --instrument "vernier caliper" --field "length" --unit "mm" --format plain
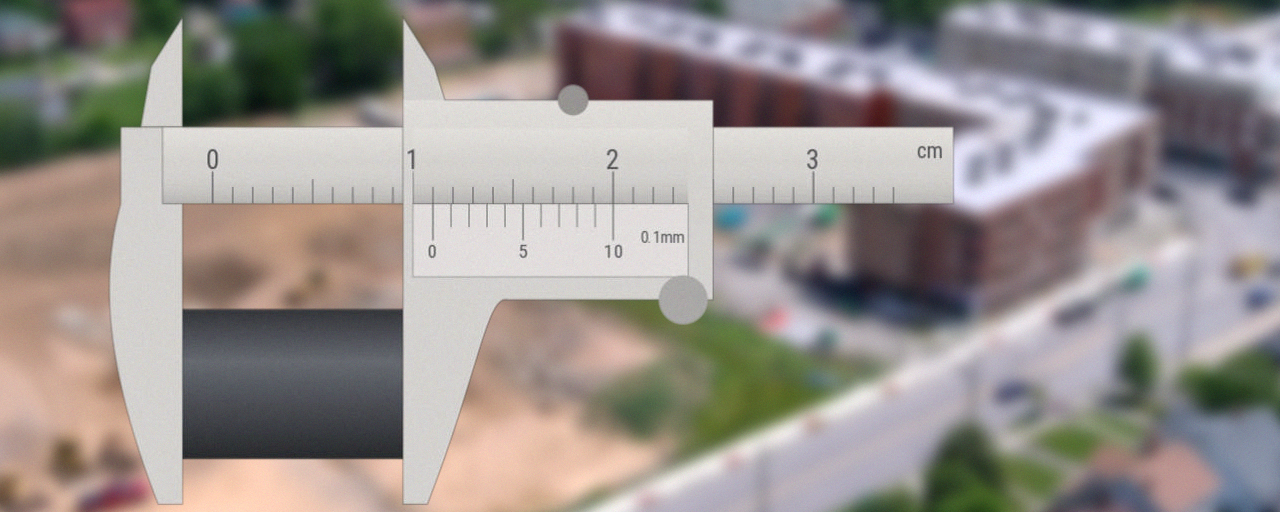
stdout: 11.0 mm
